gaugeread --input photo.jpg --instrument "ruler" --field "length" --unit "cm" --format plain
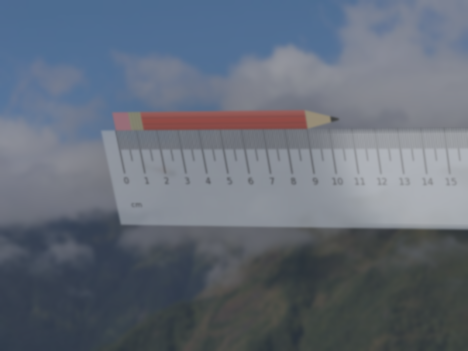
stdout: 10.5 cm
